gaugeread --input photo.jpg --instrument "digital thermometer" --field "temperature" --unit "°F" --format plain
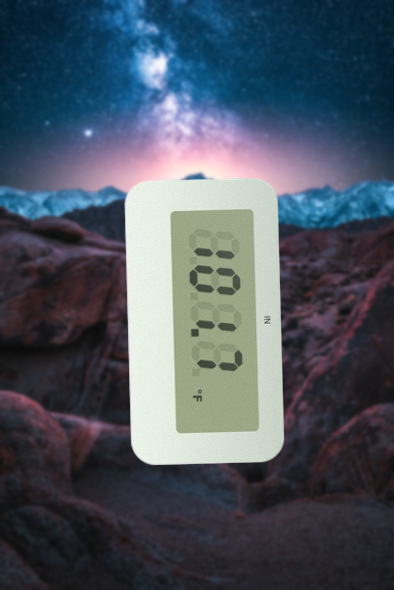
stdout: 101.7 °F
